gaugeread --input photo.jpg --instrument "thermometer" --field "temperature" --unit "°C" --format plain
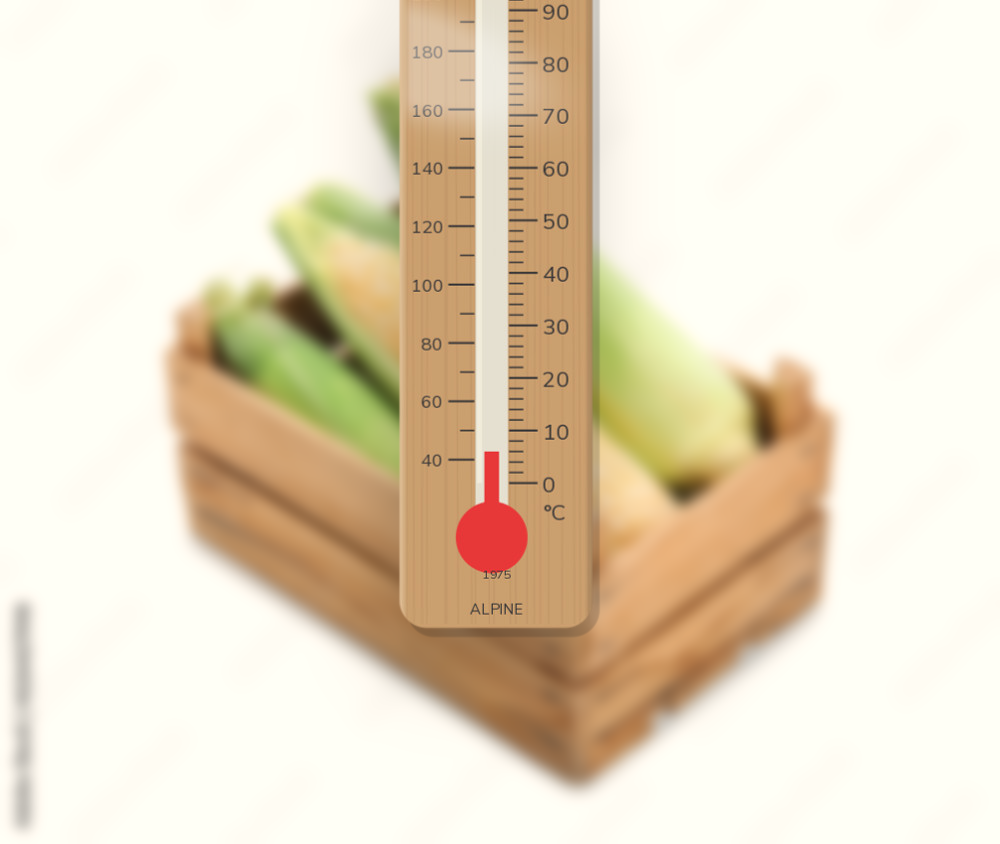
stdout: 6 °C
